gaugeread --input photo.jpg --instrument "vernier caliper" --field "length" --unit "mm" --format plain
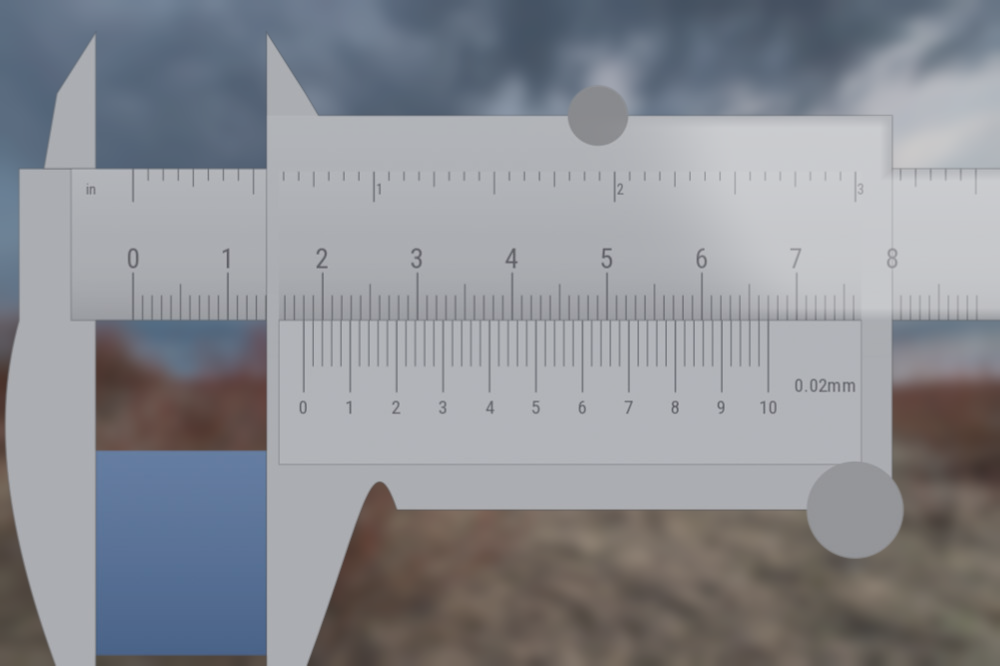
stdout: 18.0 mm
